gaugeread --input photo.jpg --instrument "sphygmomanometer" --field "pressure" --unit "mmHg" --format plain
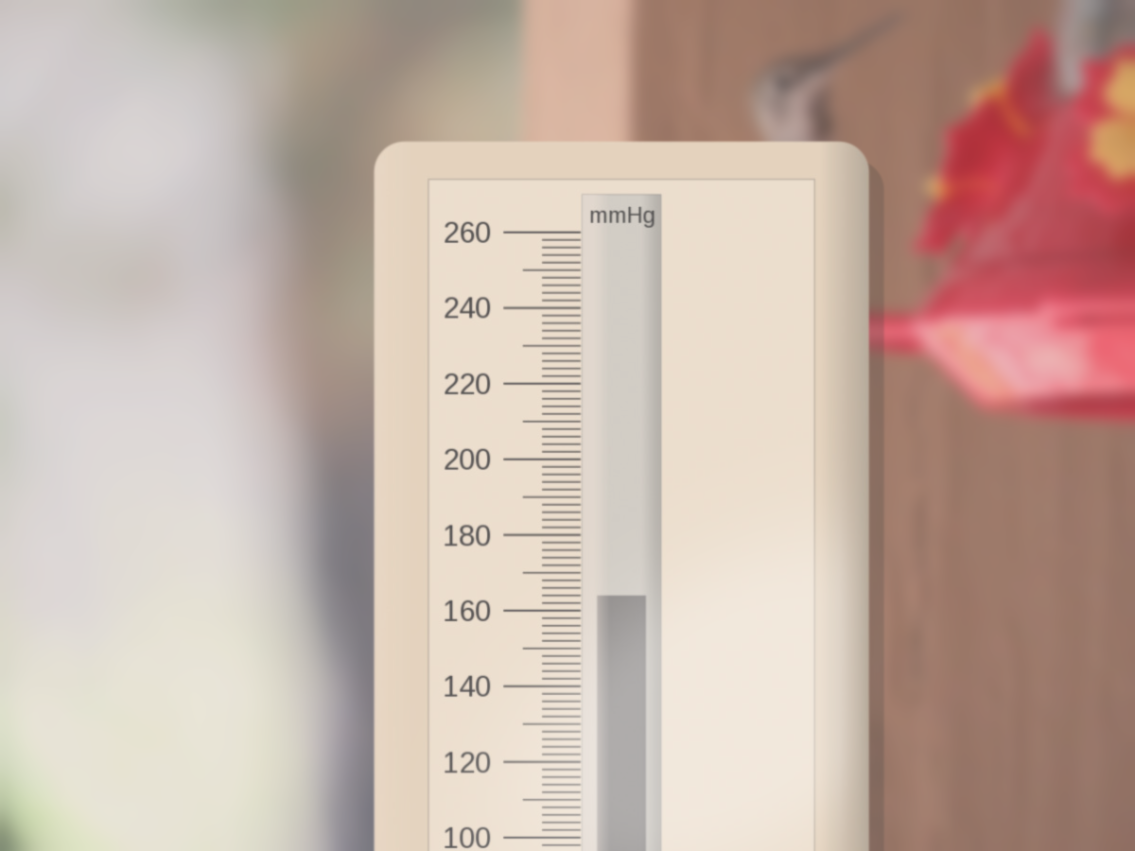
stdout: 164 mmHg
